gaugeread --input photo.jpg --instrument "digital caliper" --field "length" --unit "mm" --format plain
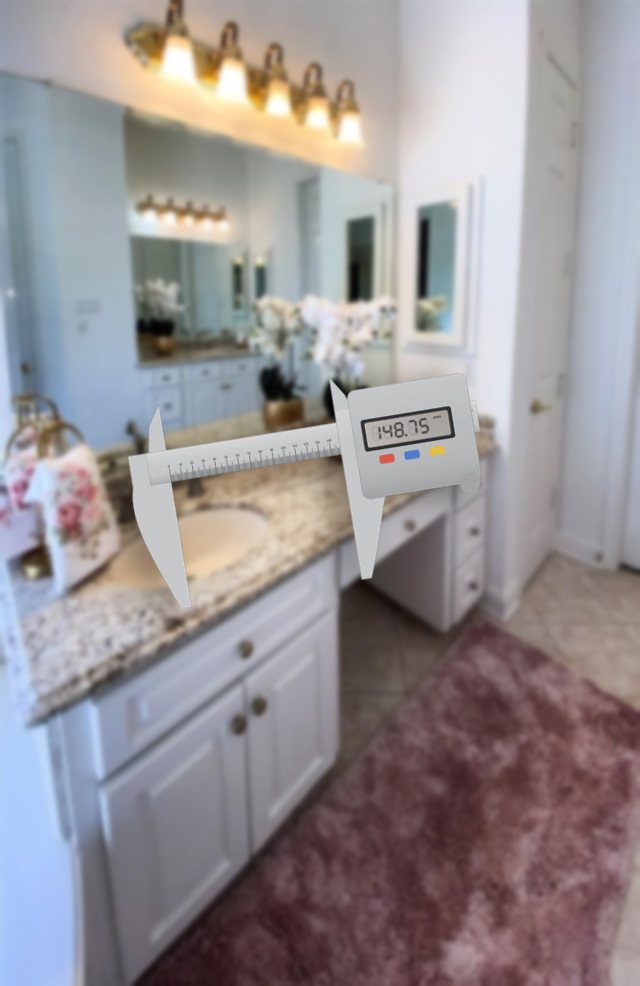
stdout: 148.75 mm
